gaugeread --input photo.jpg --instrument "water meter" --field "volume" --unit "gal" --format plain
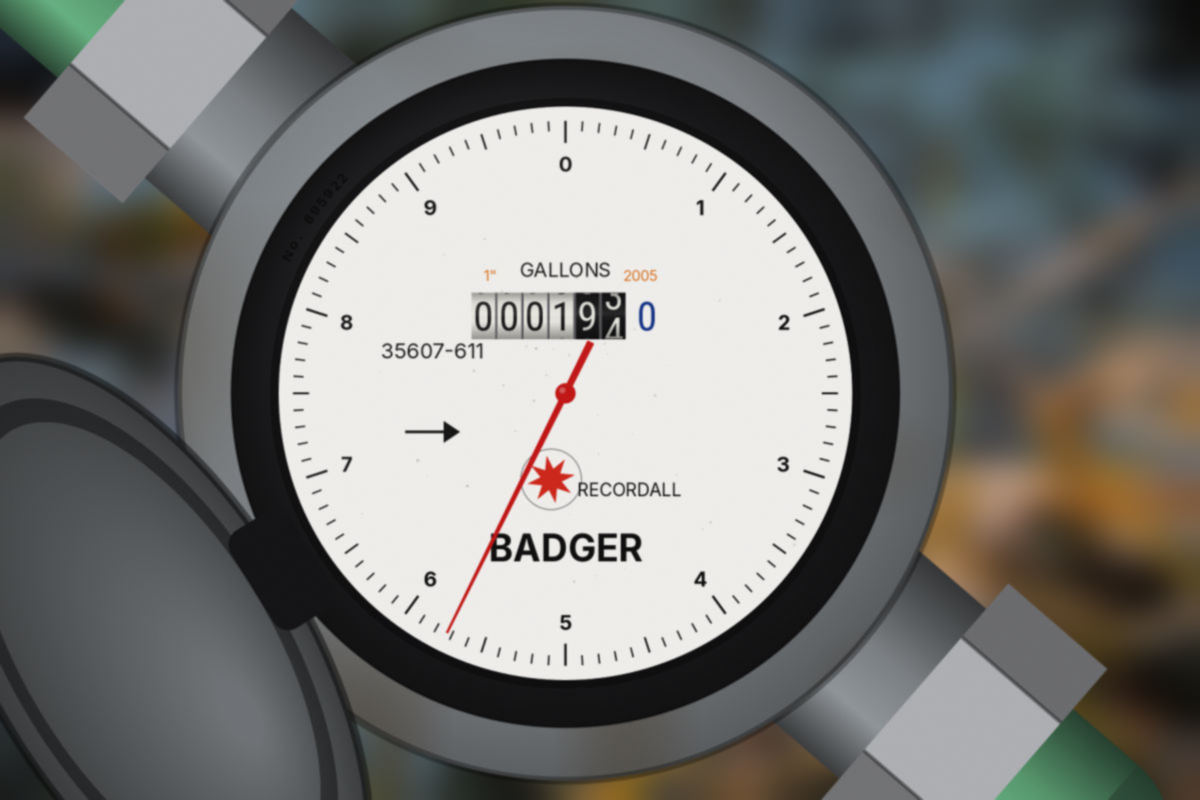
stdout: 1935.7 gal
